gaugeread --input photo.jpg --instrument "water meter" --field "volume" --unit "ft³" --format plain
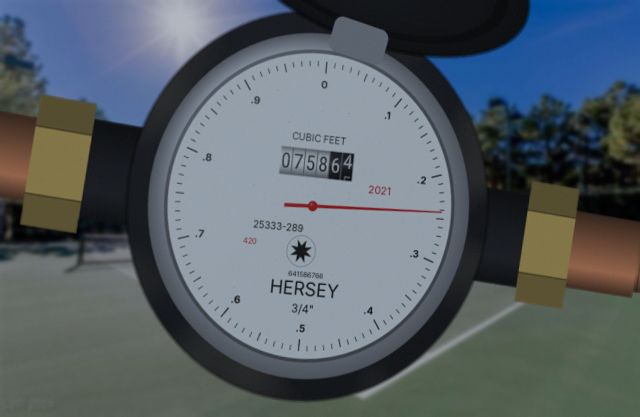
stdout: 75864.24 ft³
